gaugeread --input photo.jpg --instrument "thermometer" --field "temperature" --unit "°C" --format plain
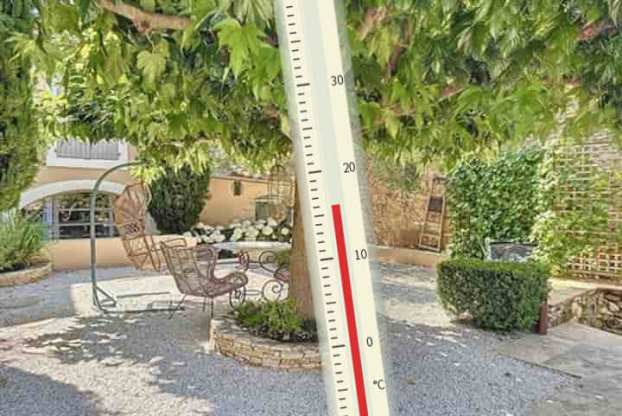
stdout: 16 °C
